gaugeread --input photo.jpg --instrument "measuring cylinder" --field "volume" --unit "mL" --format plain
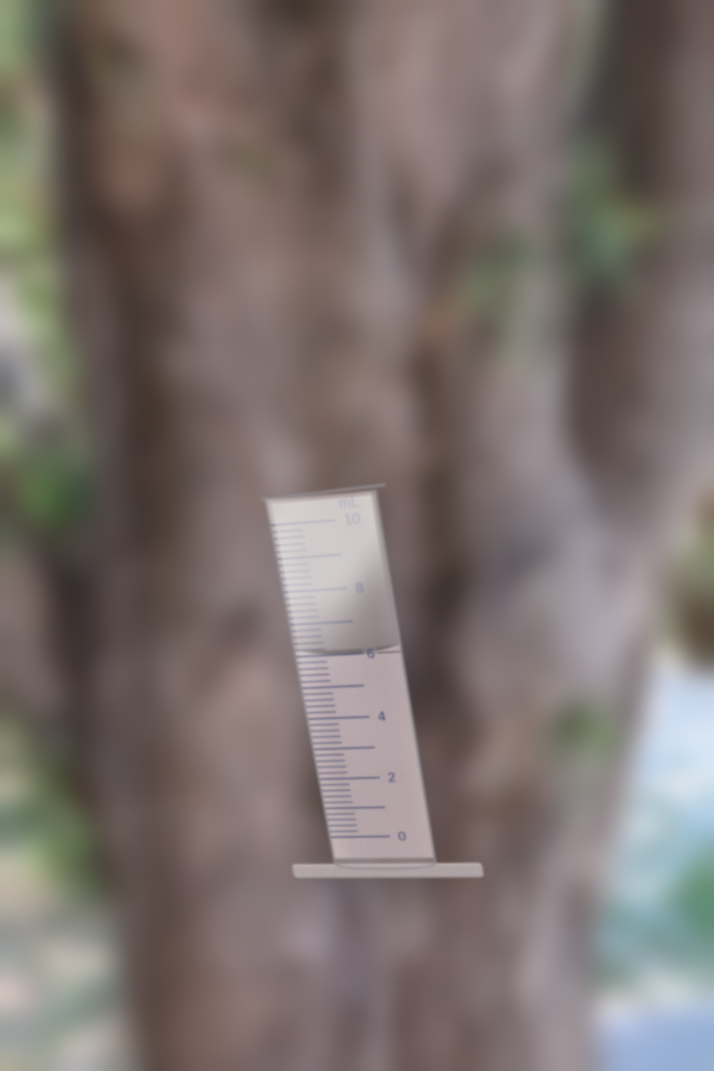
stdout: 6 mL
